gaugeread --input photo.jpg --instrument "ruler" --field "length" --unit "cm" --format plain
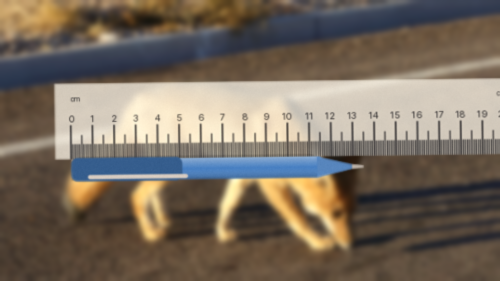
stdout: 13.5 cm
